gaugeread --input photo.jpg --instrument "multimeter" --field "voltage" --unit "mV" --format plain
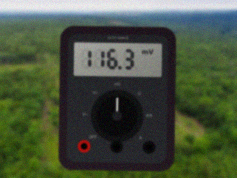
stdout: 116.3 mV
